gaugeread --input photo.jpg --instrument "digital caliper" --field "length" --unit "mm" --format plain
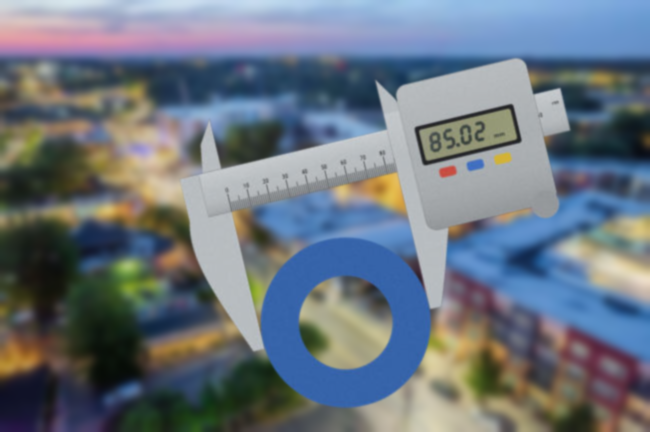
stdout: 85.02 mm
